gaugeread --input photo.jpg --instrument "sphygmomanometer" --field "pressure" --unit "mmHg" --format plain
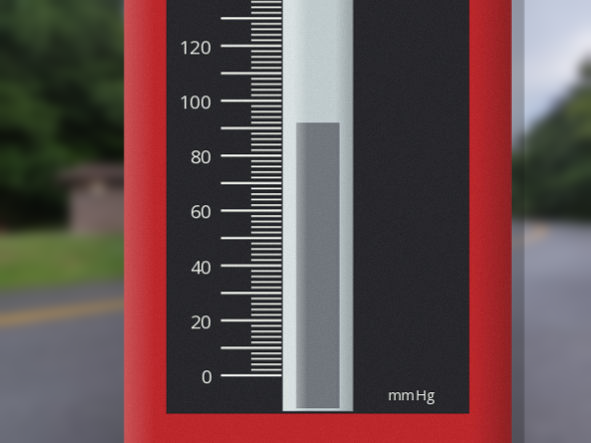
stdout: 92 mmHg
